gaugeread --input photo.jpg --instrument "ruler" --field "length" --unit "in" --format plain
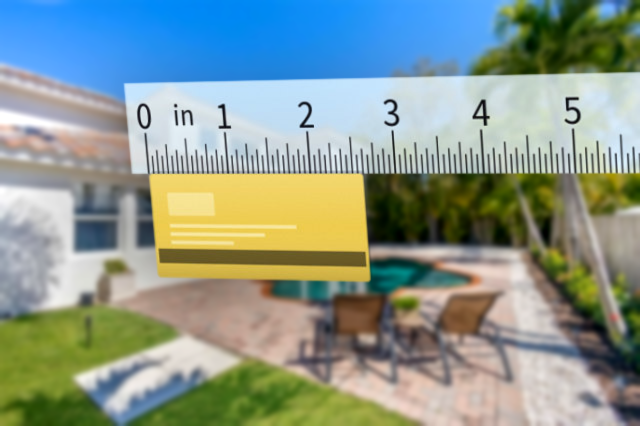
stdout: 2.625 in
